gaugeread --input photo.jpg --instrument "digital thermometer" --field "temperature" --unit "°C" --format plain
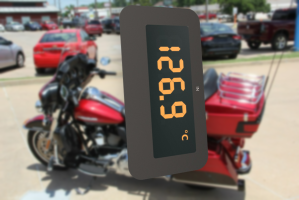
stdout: 126.9 °C
